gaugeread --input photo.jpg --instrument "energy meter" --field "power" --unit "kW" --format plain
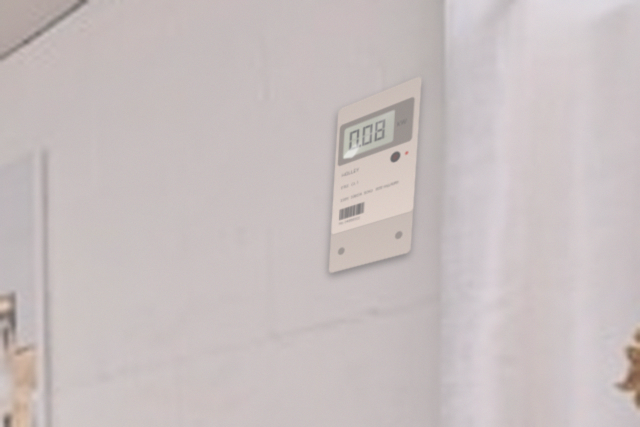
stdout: 0.08 kW
